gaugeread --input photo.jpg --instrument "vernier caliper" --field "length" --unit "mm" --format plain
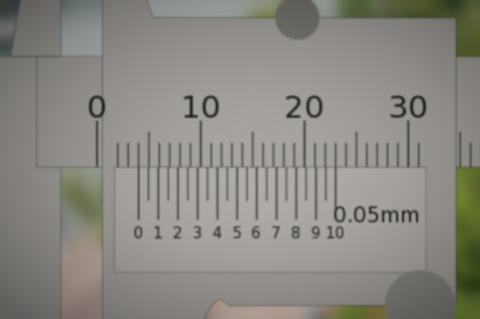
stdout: 4.0 mm
